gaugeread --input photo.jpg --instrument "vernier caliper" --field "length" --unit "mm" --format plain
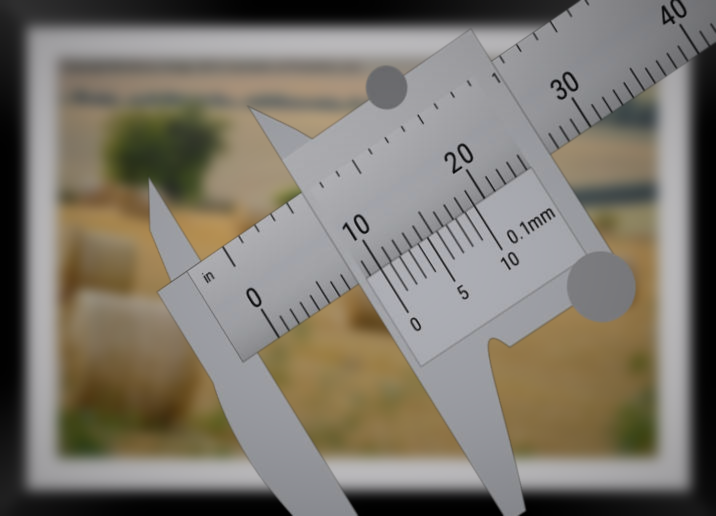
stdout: 10.0 mm
